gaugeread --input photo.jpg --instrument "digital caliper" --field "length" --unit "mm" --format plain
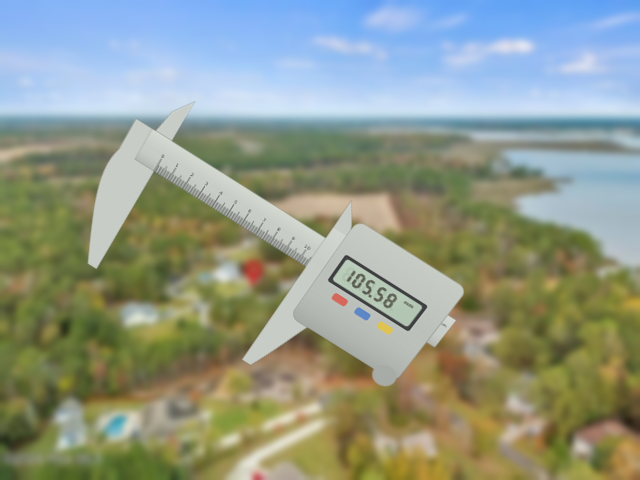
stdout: 105.58 mm
